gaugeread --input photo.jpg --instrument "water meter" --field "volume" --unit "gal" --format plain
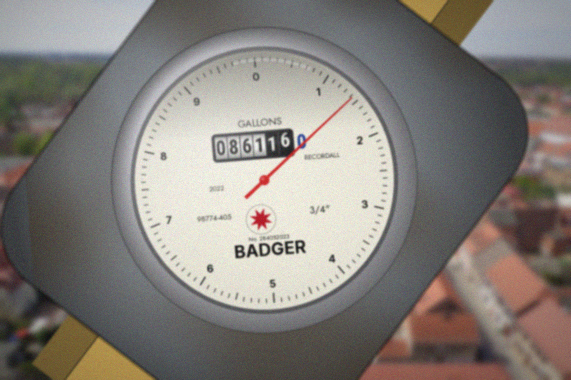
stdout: 861161.4 gal
